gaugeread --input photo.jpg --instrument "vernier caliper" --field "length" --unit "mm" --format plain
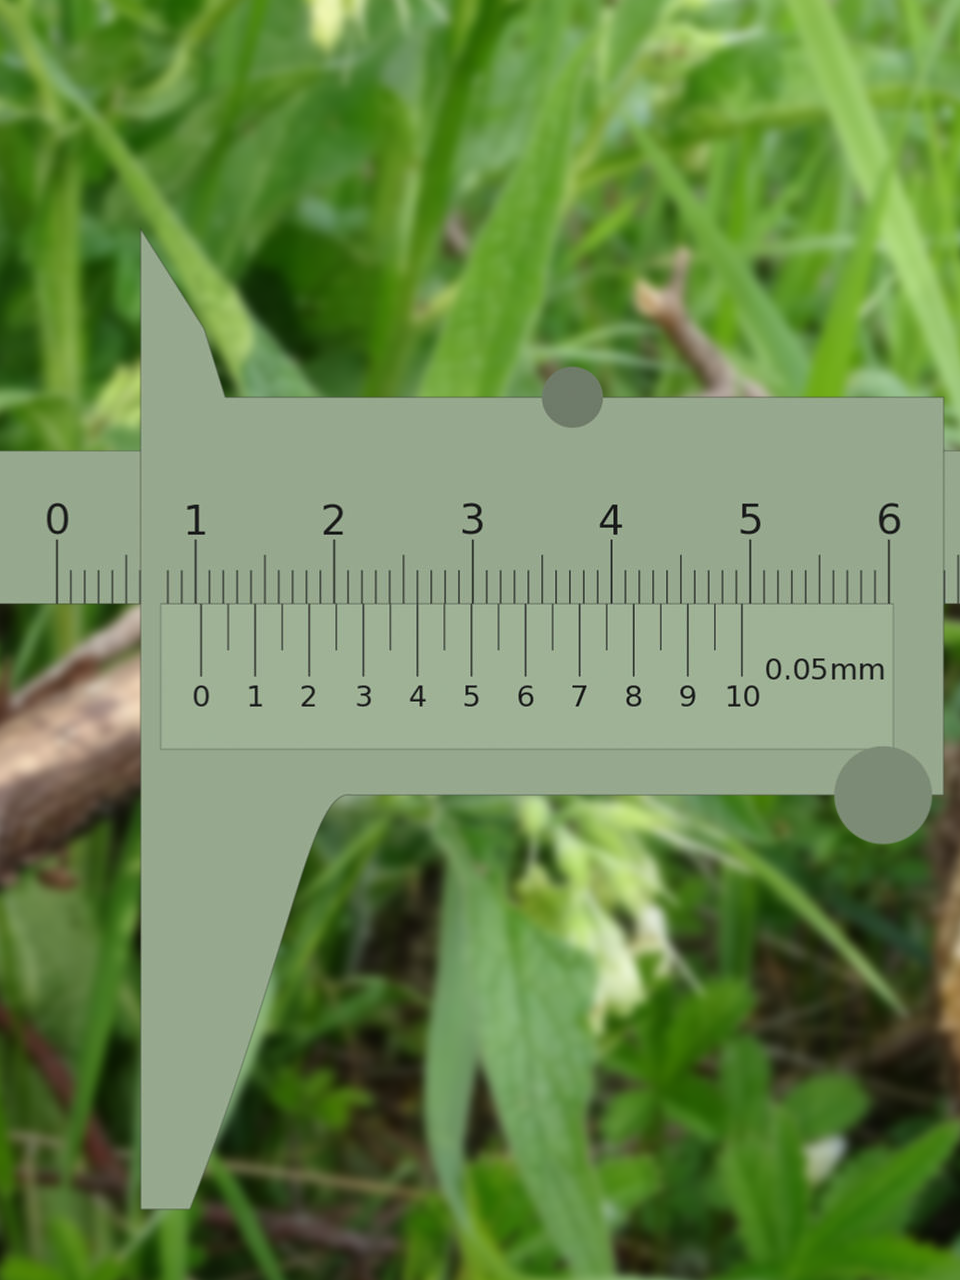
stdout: 10.4 mm
